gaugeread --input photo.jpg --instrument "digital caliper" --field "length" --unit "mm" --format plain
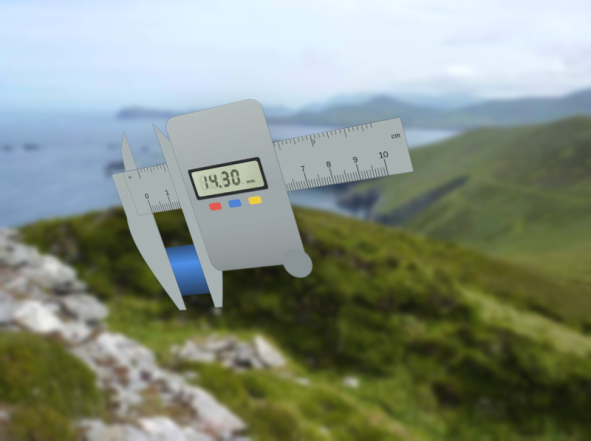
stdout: 14.30 mm
